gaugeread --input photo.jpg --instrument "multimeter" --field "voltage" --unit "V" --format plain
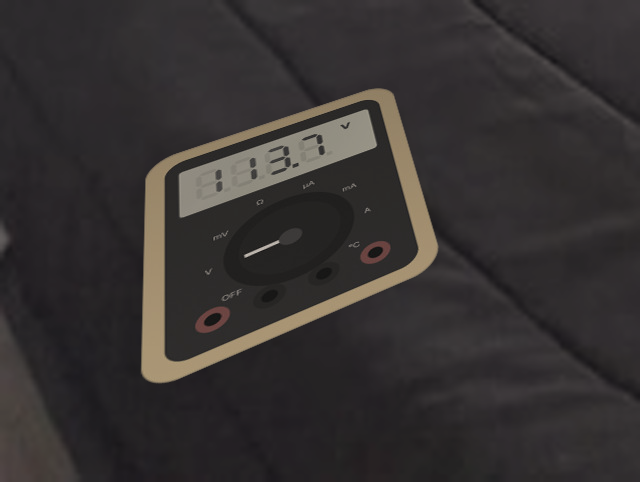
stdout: 113.7 V
